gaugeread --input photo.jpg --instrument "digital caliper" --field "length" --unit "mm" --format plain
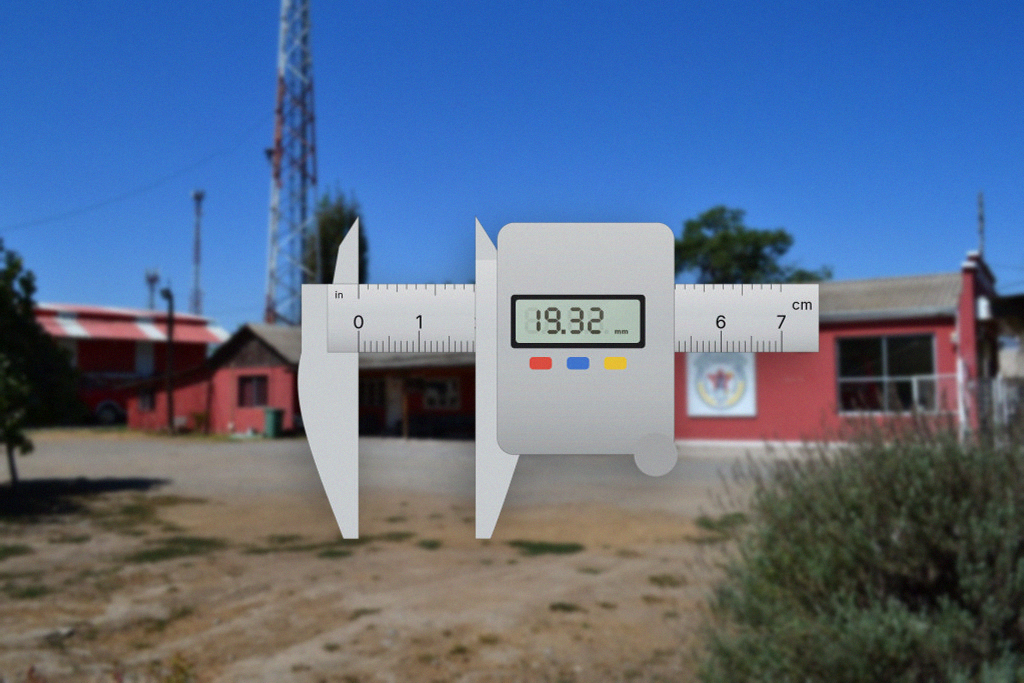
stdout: 19.32 mm
